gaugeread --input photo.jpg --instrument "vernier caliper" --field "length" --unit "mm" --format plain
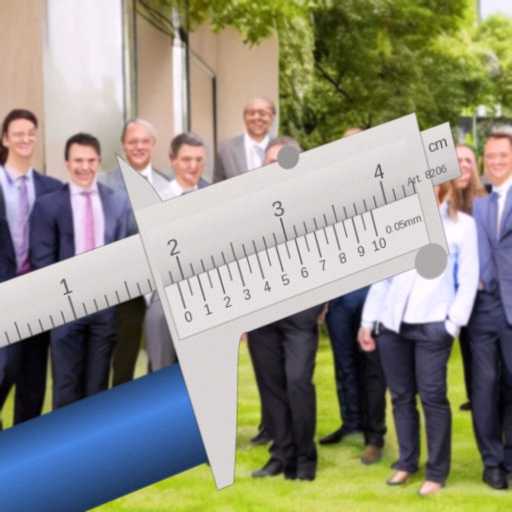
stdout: 19.4 mm
